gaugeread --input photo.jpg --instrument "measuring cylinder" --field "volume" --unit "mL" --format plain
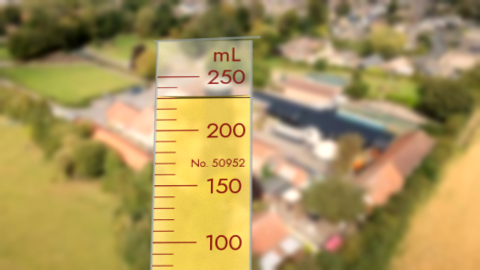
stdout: 230 mL
